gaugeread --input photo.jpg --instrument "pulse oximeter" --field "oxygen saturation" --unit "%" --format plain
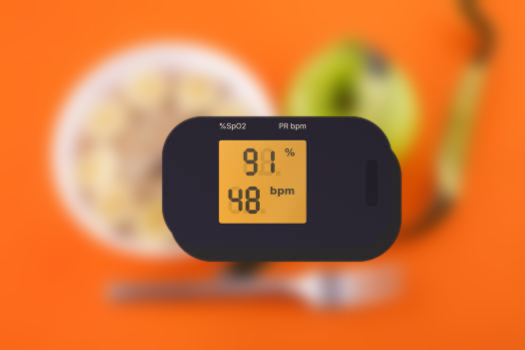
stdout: 91 %
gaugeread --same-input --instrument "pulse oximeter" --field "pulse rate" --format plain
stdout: 48 bpm
